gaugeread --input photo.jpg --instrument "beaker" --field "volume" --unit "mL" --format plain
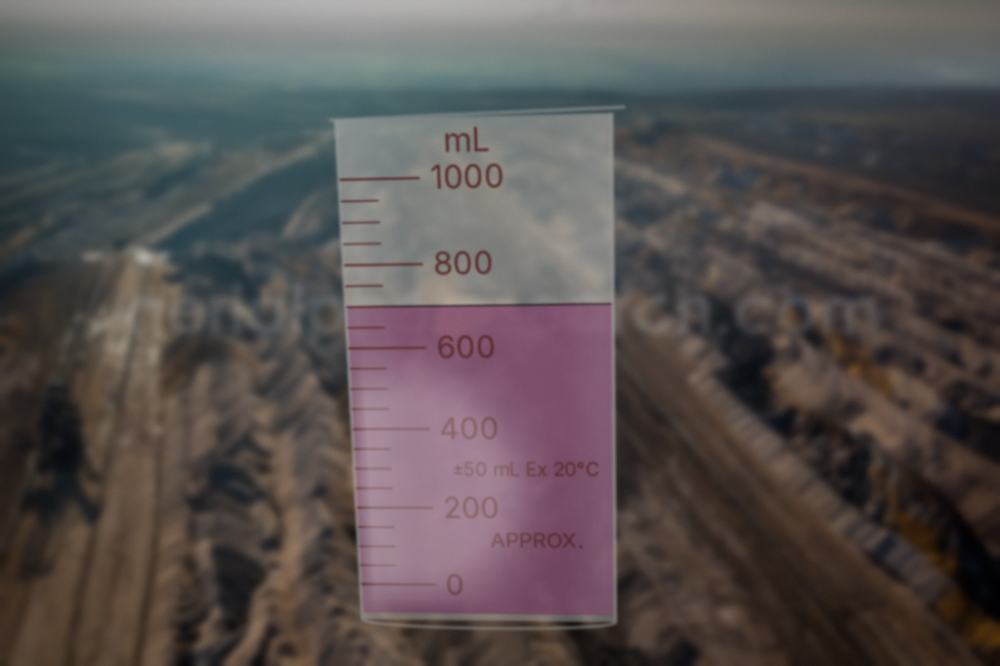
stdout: 700 mL
